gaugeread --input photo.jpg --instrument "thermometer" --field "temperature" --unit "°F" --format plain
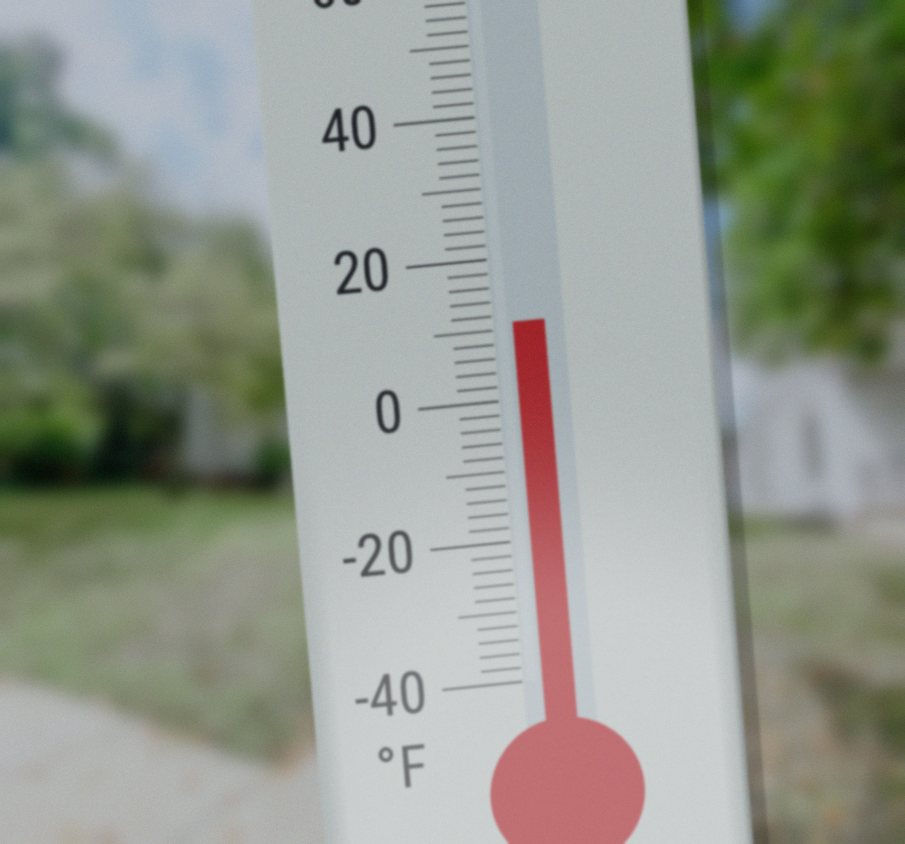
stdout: 11 °F
